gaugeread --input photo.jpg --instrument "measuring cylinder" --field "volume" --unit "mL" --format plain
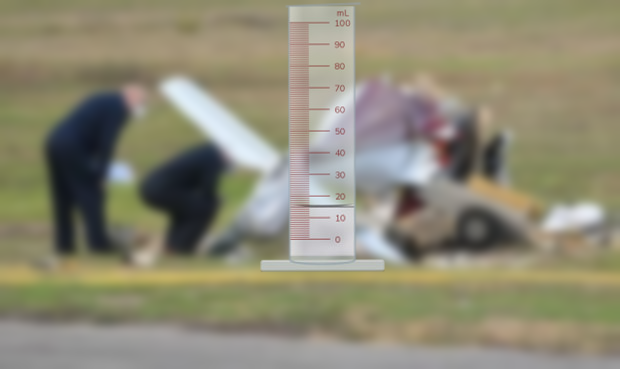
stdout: 15 mL
